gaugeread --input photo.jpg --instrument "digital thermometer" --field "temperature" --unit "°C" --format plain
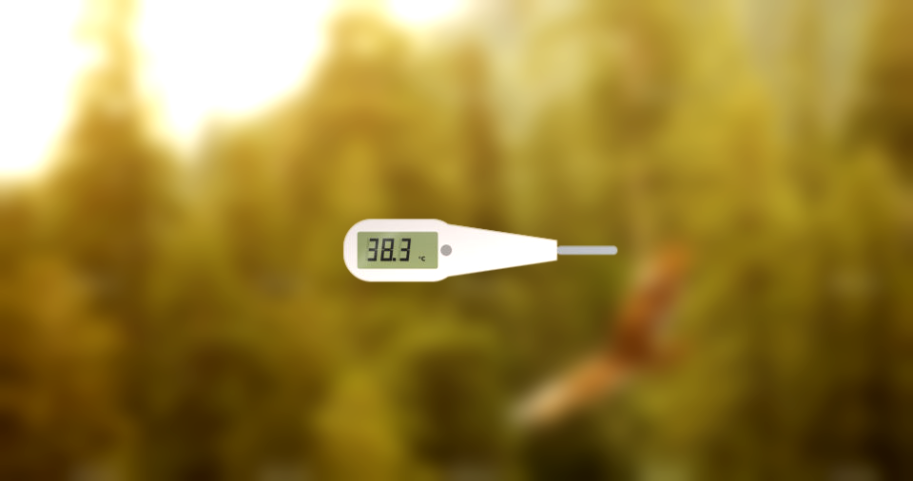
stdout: 38.3 °C
